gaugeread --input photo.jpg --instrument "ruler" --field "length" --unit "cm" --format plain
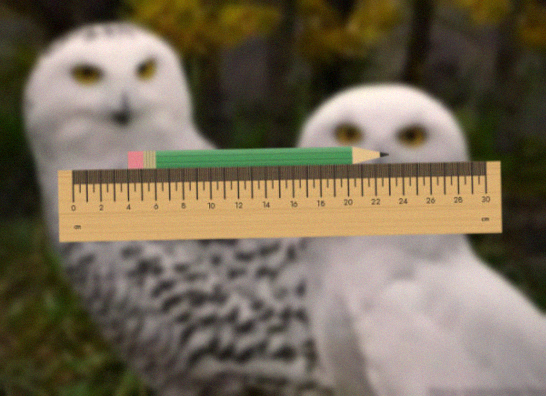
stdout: 19 cm
